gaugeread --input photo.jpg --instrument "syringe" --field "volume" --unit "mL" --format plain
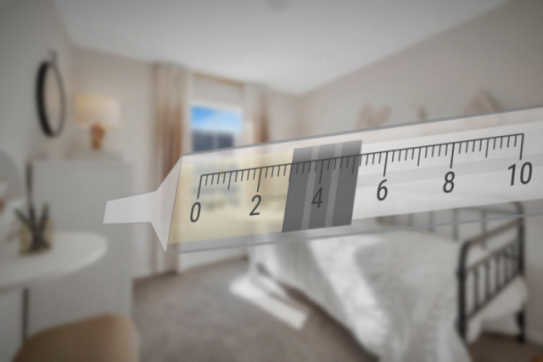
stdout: 3 mL
